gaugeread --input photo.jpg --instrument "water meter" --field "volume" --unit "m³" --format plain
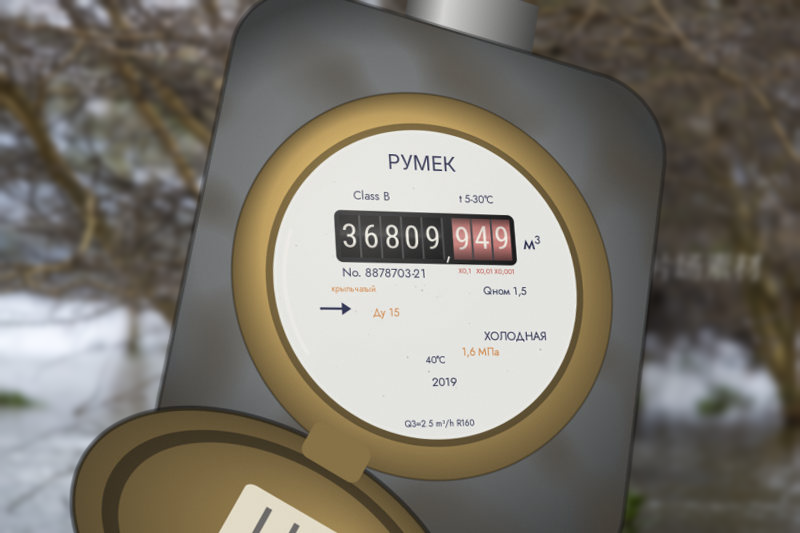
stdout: 36809.949 m³
